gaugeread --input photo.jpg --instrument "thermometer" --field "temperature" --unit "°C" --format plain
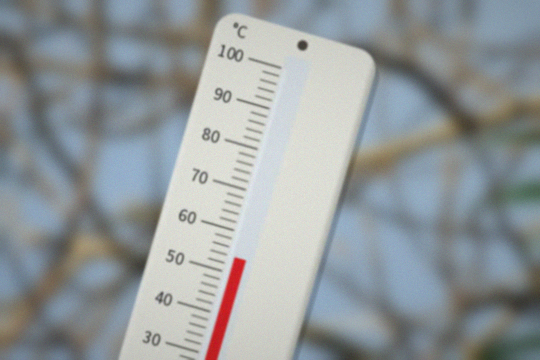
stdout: 54 °C
